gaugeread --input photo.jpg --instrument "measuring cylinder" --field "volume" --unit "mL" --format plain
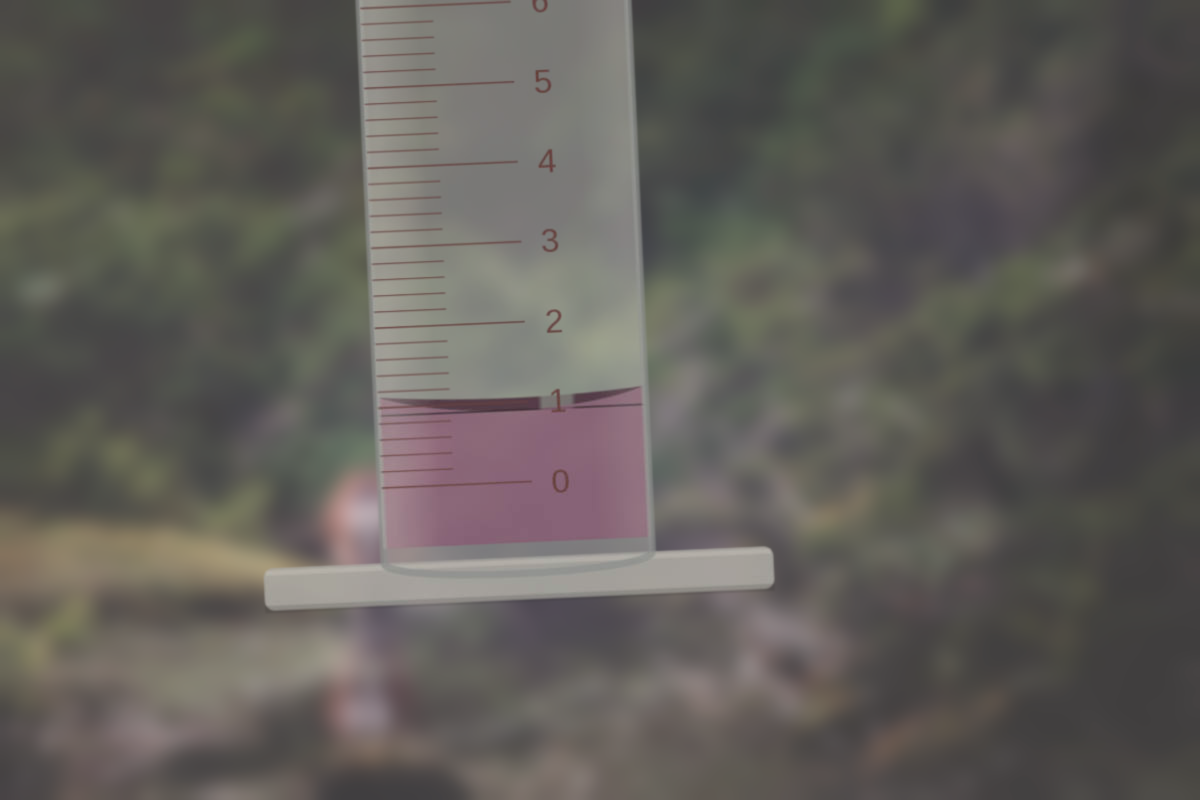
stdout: 0.9 mL
